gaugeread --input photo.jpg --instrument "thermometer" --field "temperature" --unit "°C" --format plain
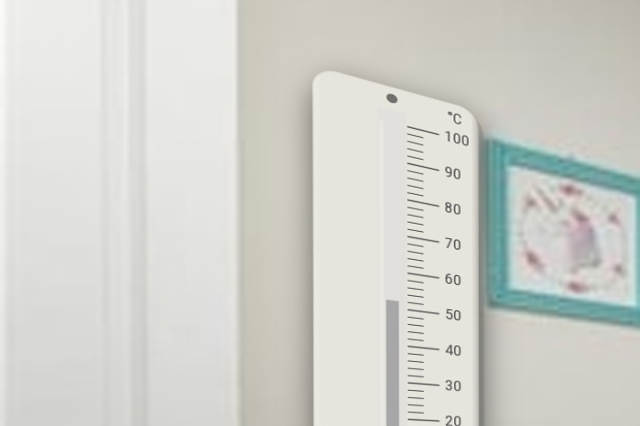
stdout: 52 °C
